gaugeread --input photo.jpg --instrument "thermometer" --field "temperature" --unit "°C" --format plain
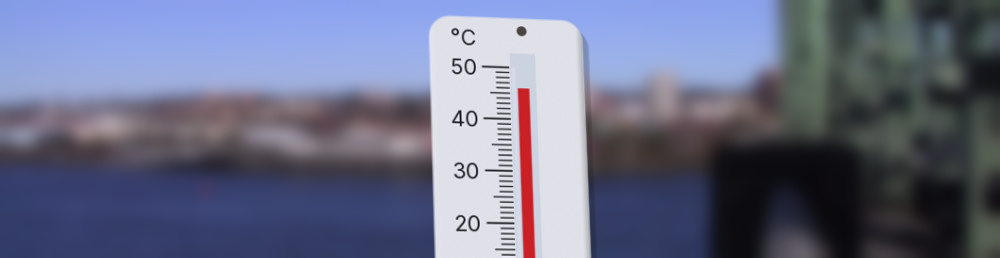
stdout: 46 °C
